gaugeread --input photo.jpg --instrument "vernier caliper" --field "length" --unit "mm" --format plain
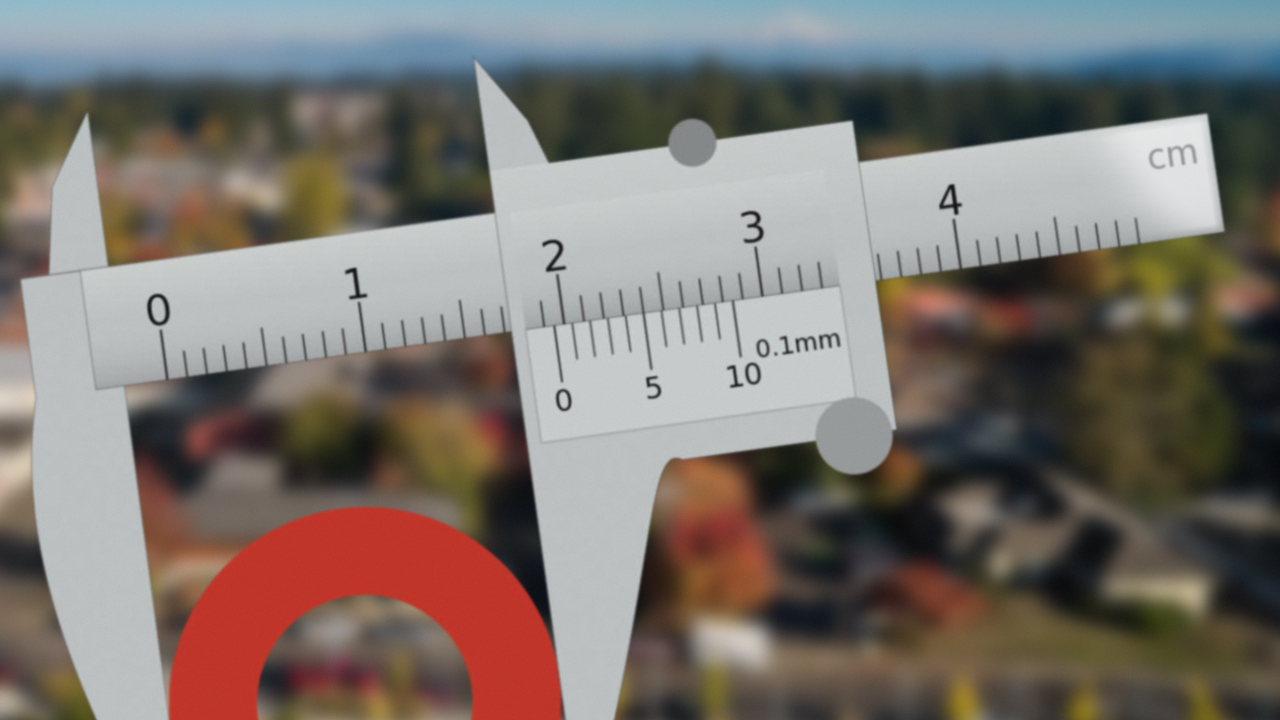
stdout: 19.5 mm
